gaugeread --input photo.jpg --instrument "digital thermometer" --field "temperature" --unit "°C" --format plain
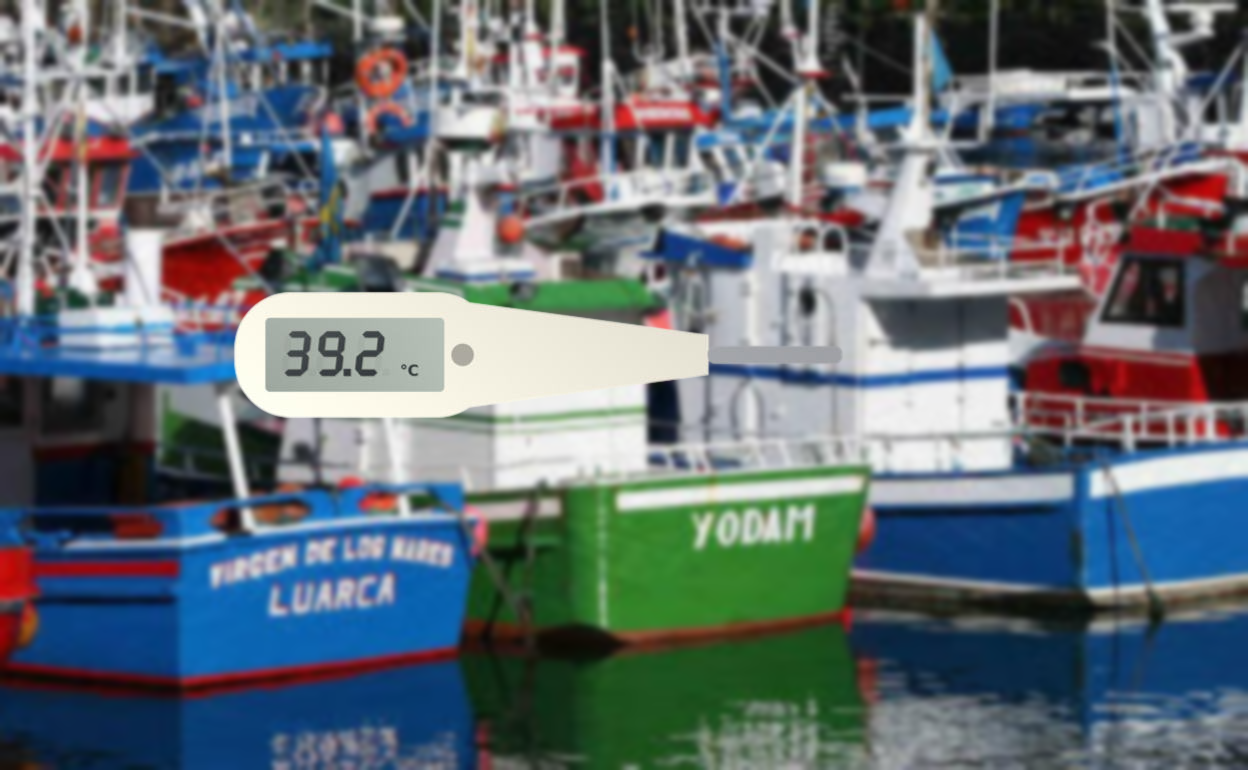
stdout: 39.2 °C
